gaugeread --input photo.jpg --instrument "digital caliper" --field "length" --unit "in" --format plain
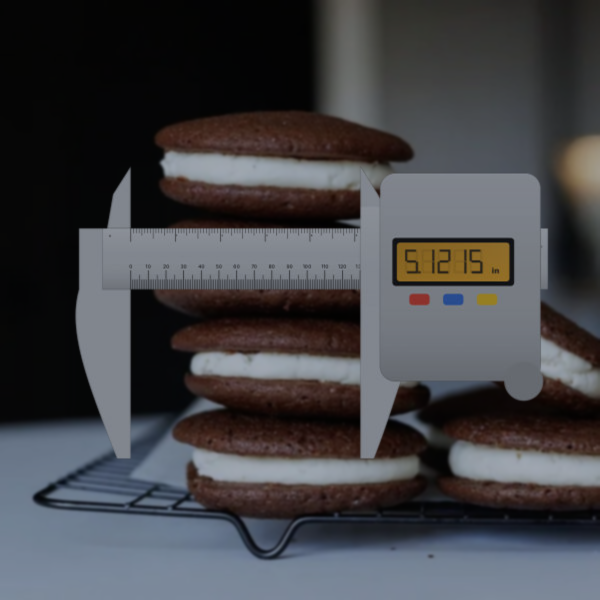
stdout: 5.1215 in
